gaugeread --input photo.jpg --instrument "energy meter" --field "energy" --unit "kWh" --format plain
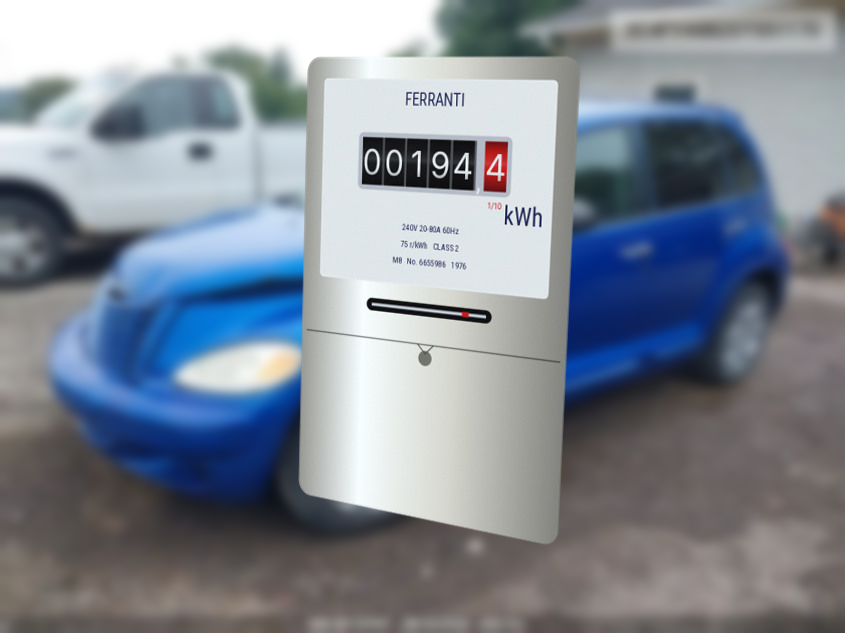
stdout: 194.4 kWh
